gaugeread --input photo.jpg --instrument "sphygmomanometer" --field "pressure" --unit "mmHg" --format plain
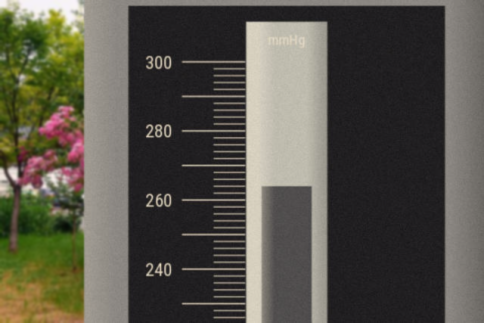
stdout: 264 mmHg
